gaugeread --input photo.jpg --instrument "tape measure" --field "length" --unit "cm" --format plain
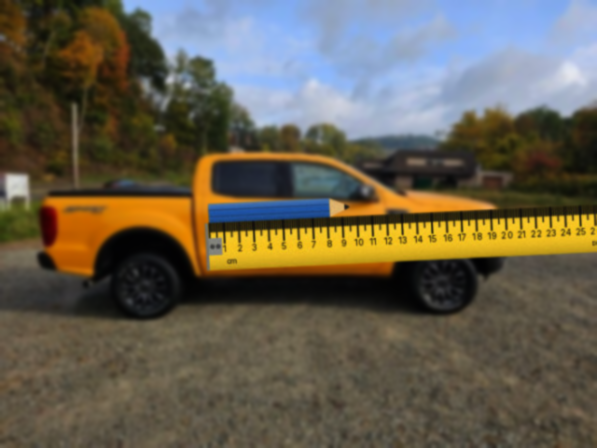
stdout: 9.5 cm
